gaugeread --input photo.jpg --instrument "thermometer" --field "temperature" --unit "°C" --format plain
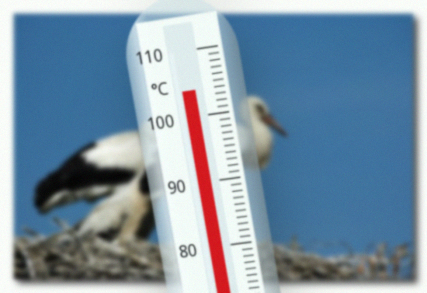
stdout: 104 °C
